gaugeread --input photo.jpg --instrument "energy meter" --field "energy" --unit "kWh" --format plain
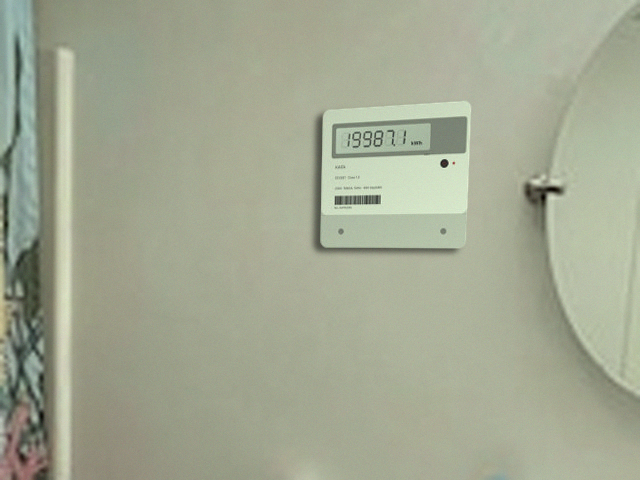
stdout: 19987.1 kWh
